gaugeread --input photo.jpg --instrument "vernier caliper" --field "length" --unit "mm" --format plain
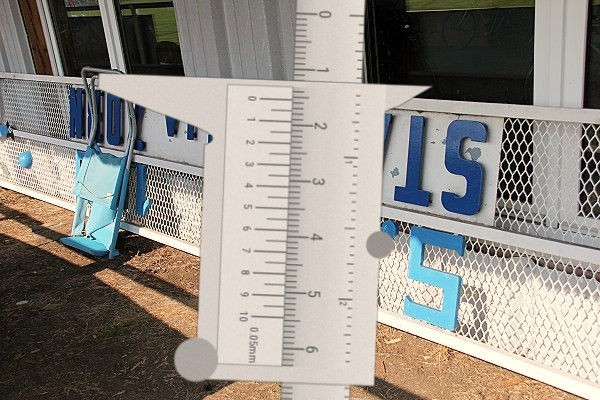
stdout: 15.5 mm
